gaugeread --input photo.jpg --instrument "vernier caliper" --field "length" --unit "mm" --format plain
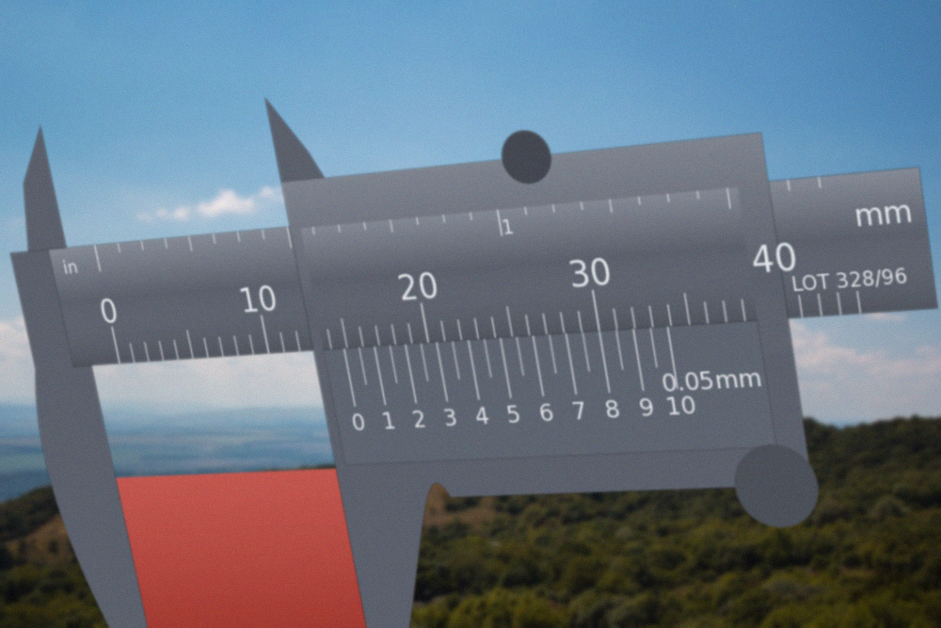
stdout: 14.8 mm
